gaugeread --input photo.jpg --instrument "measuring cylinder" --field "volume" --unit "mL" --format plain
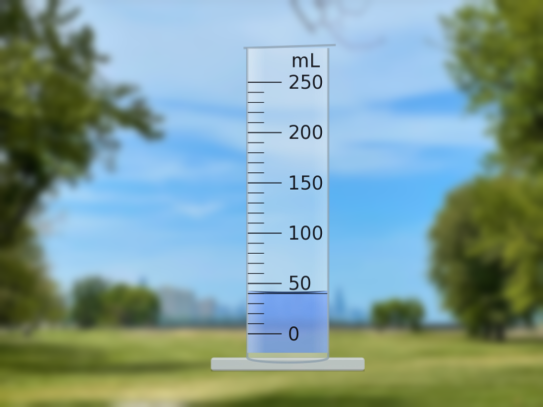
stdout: 40 mL
